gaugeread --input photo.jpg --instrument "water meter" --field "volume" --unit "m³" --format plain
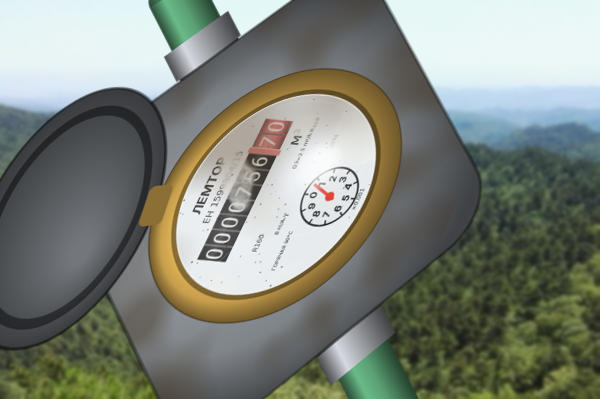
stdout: 756.700 m³
